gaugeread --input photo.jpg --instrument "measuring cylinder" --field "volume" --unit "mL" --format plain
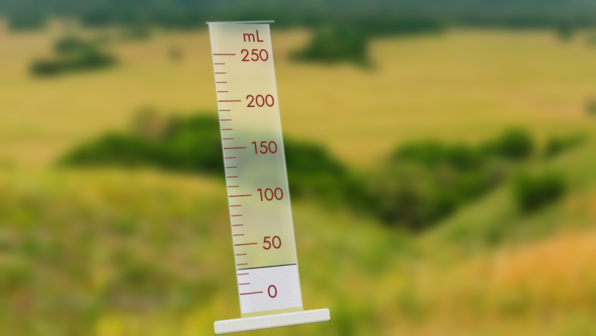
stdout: 25 mL
